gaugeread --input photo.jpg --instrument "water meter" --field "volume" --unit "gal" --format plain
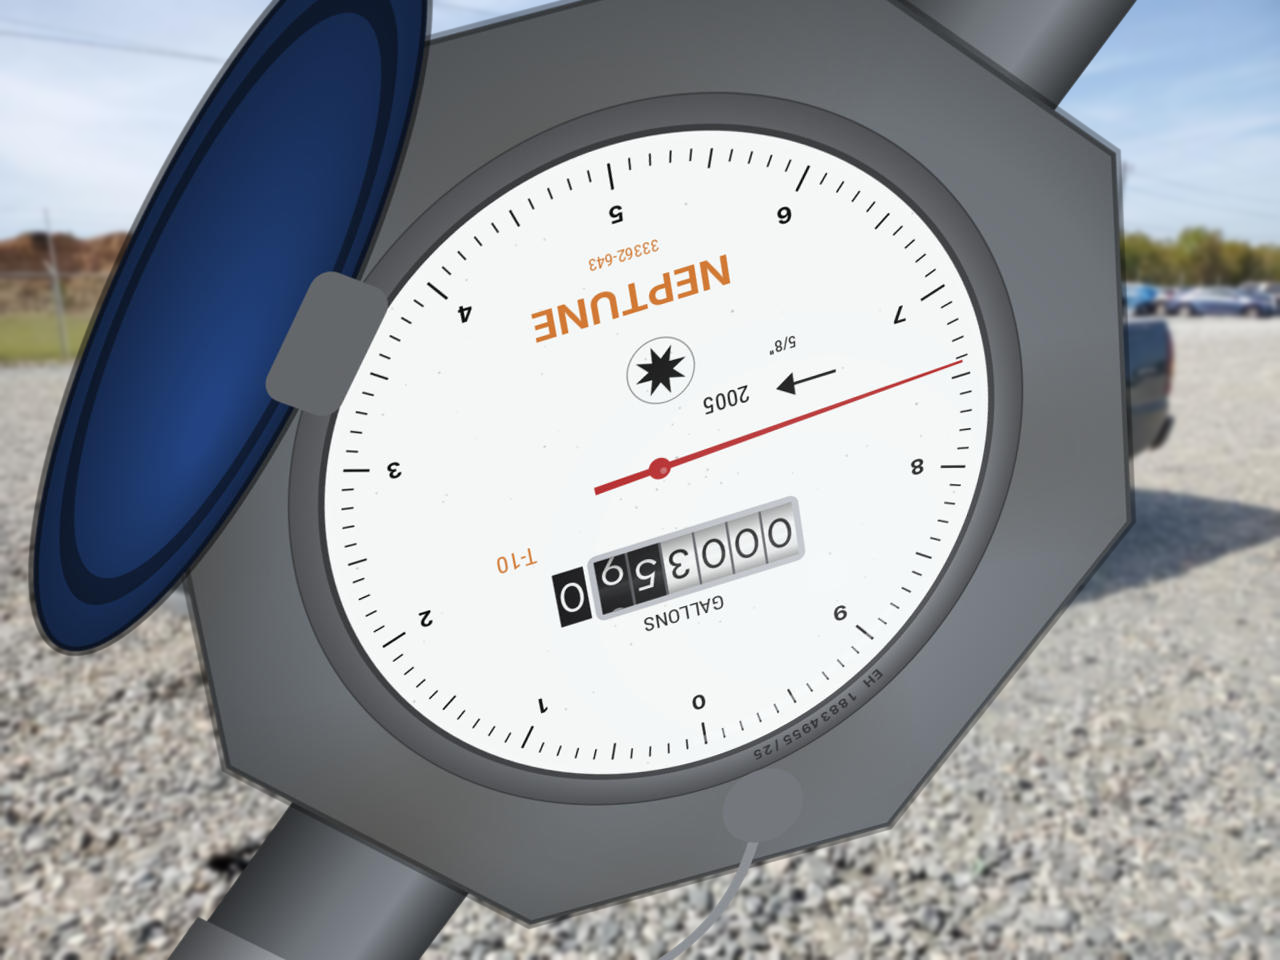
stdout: 3587.4 gal
